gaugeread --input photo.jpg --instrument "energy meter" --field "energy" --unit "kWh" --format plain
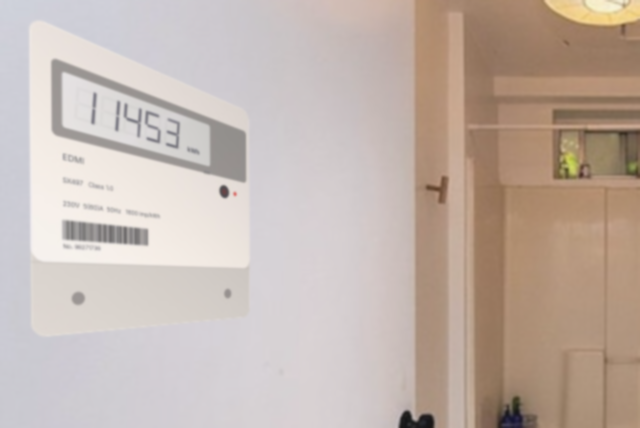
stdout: 11453 kWh
